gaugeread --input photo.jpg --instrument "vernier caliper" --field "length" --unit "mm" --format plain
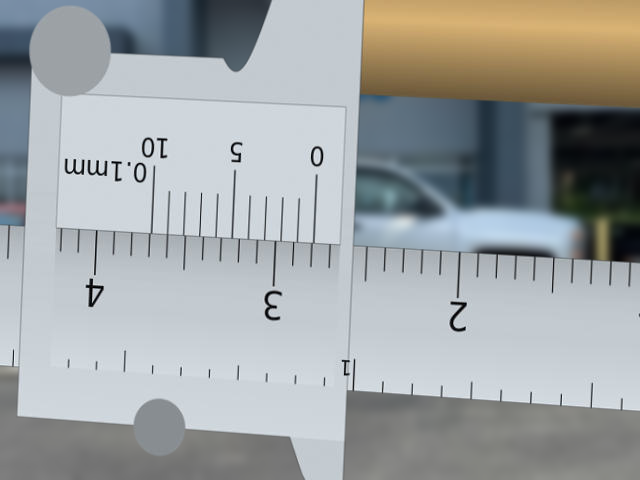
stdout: 27.9 mm
